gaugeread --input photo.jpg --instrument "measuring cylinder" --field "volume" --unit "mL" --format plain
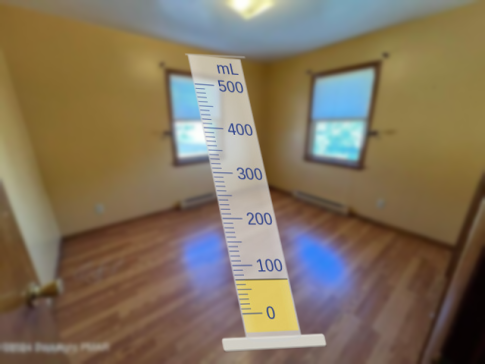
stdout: 70 mL
